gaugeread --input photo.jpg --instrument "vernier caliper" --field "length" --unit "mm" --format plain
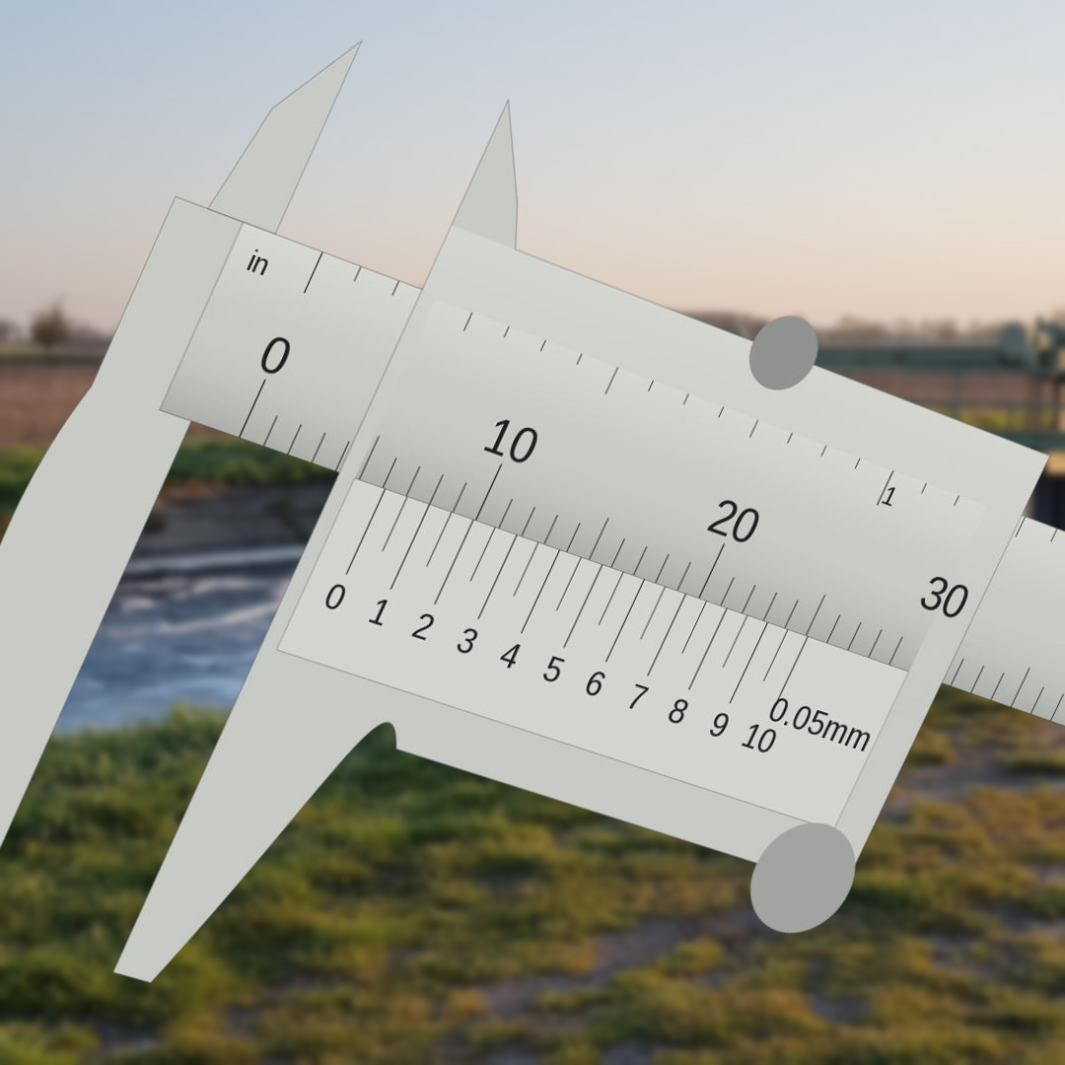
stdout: 6.10 mm
